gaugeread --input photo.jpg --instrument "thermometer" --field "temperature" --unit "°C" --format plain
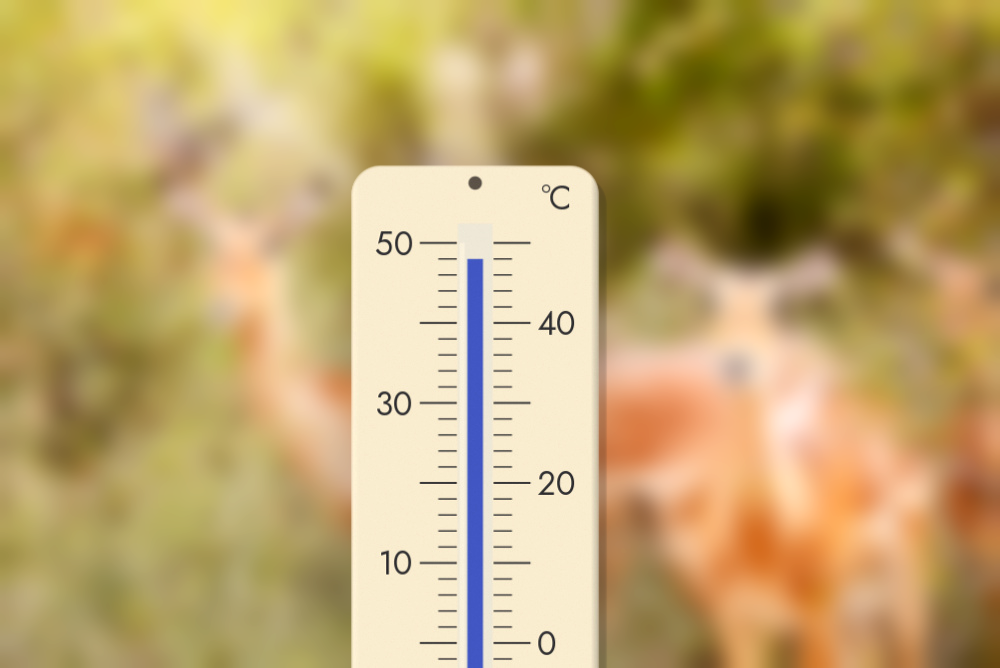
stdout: 48 °C
